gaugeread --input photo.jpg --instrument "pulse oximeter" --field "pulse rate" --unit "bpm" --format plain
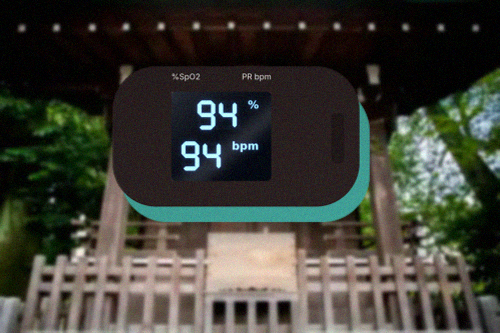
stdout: 94 bpm
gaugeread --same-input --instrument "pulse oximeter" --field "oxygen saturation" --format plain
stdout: 94 %
